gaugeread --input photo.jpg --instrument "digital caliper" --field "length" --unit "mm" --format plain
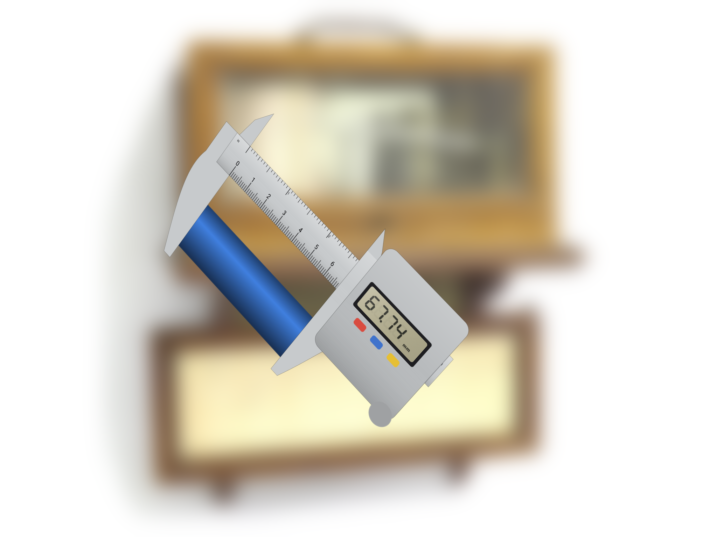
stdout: 67.74 mm
